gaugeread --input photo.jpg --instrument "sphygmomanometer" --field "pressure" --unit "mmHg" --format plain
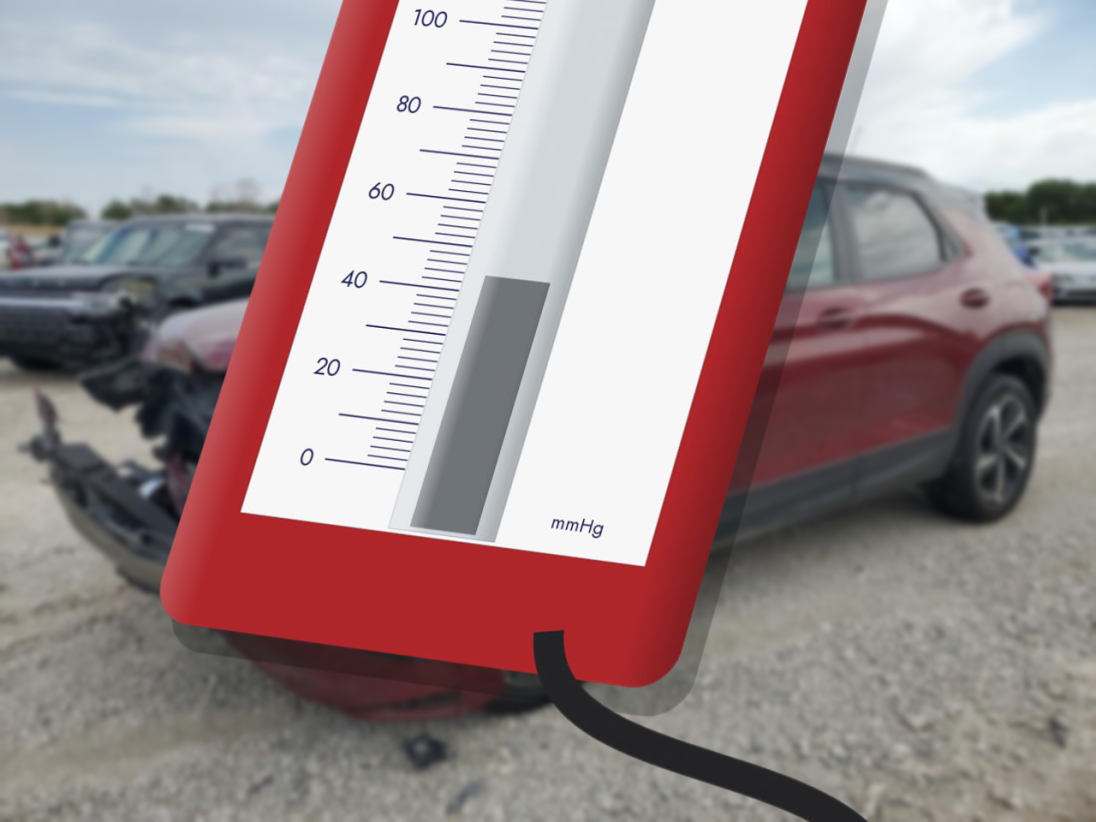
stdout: 44 mmHg
